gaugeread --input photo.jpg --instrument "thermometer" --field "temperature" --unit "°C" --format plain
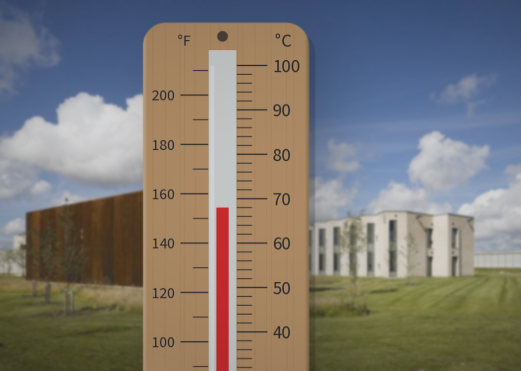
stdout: 68 °C
